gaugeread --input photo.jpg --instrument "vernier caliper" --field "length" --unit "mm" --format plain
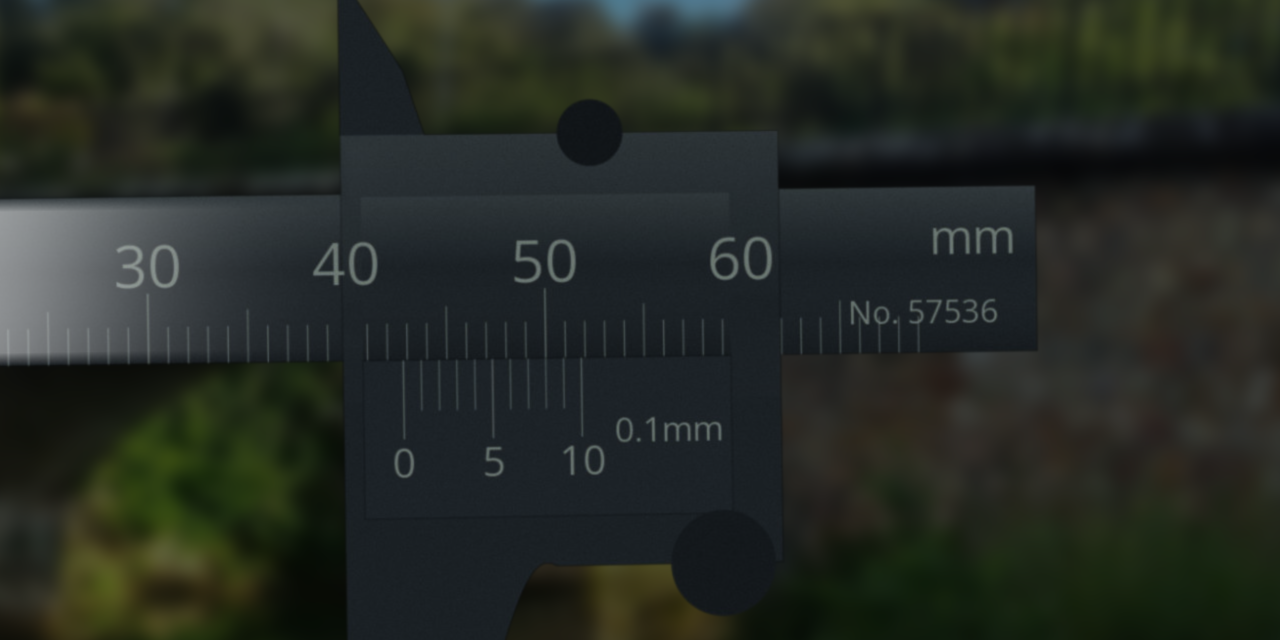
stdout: 42.8 mm
